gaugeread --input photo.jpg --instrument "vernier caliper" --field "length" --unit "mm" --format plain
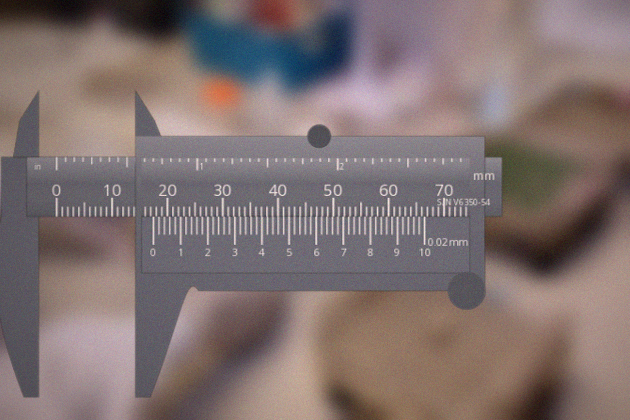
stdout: 17.5 mm
